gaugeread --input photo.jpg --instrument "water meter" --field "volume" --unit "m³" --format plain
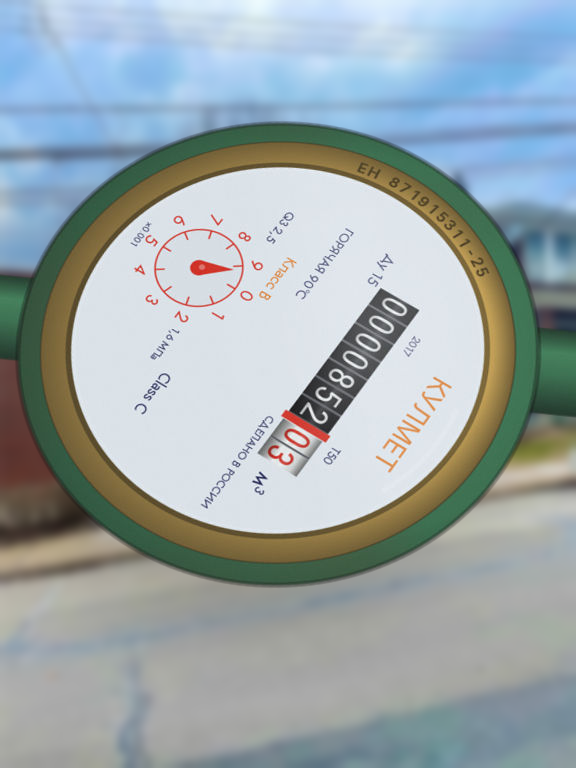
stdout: 852.029 m³
